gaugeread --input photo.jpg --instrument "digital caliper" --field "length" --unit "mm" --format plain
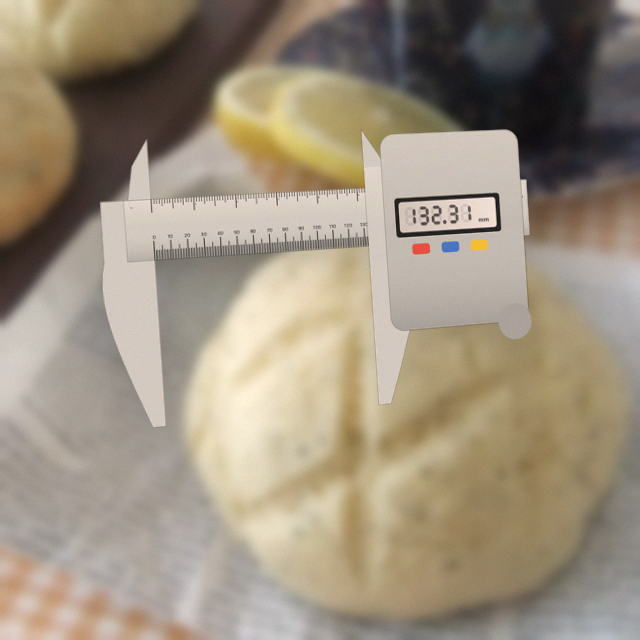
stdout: 132.31 mm
